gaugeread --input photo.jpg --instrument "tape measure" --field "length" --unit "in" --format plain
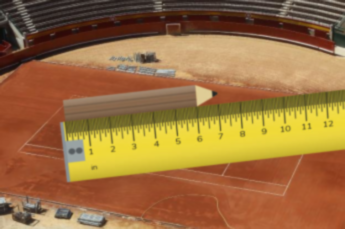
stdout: 7 in
